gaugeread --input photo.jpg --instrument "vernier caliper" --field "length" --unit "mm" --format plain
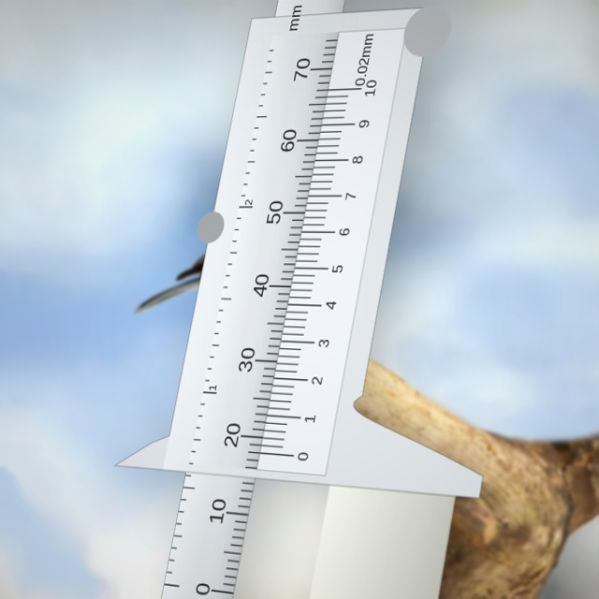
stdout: 18.0 mm
